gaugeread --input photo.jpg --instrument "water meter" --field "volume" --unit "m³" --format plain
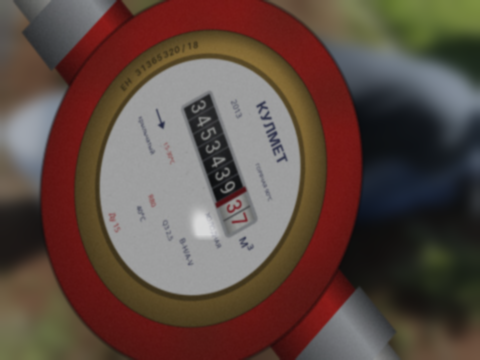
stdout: 3453439.37 m³
